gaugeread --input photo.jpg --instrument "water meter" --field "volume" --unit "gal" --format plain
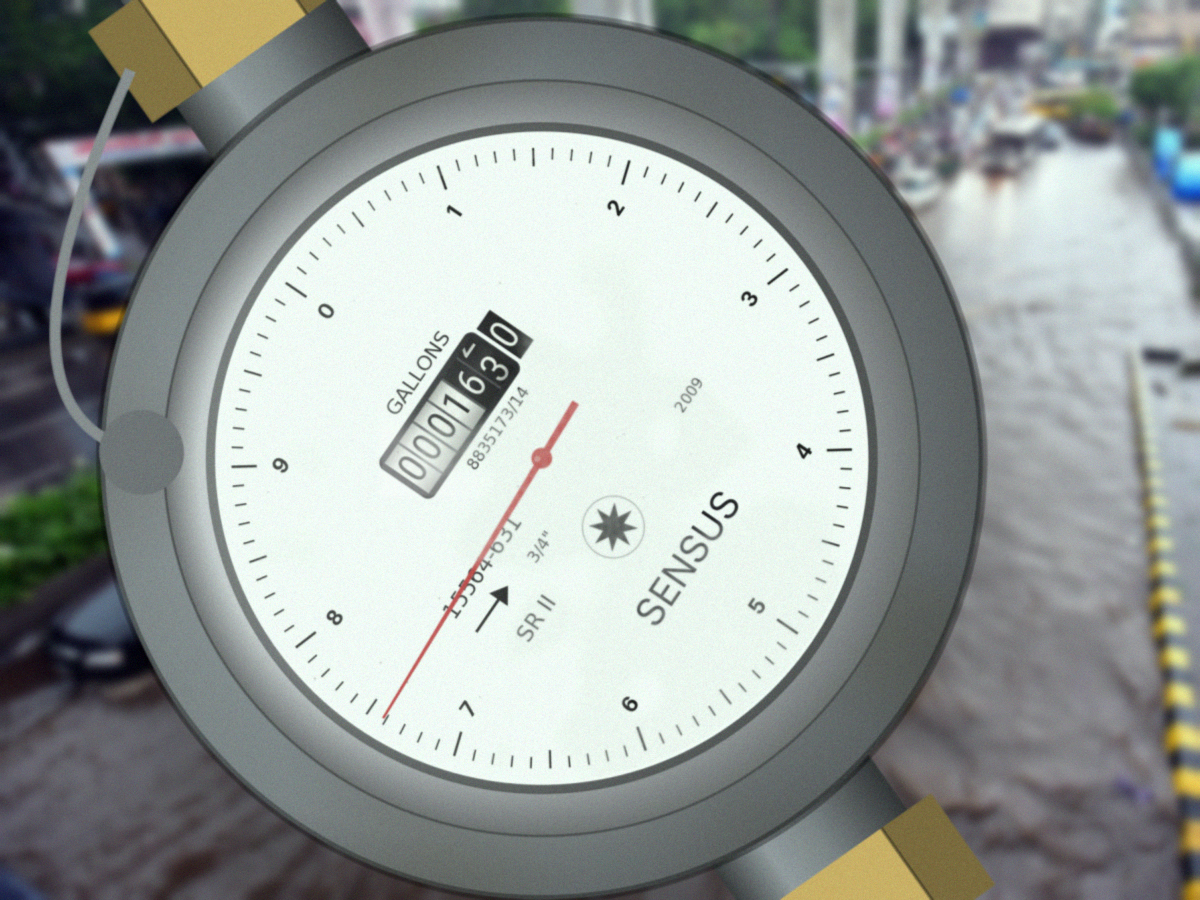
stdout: 1627.4 gal
